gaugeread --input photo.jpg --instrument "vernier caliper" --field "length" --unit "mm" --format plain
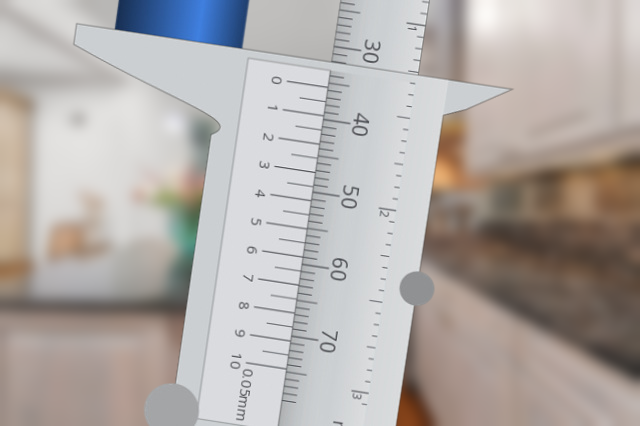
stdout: 35.6 mm
